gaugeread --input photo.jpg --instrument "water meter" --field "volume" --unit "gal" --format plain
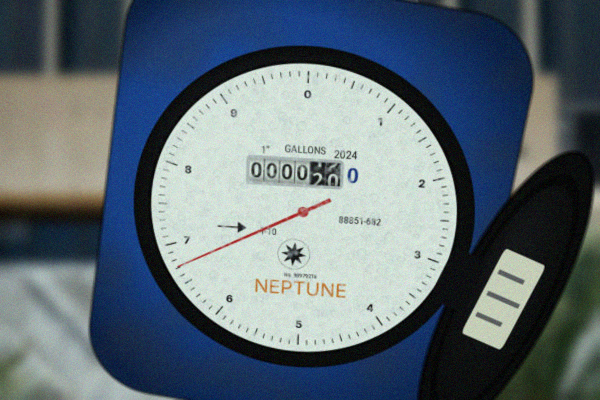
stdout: 196.7 gal
